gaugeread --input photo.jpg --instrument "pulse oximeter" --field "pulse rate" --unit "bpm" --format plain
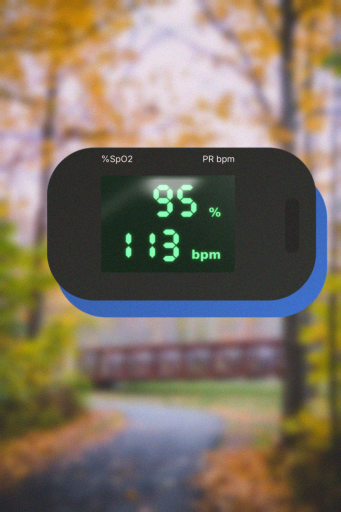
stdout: 113 bpm
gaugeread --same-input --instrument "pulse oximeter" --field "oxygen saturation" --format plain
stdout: 95 %
